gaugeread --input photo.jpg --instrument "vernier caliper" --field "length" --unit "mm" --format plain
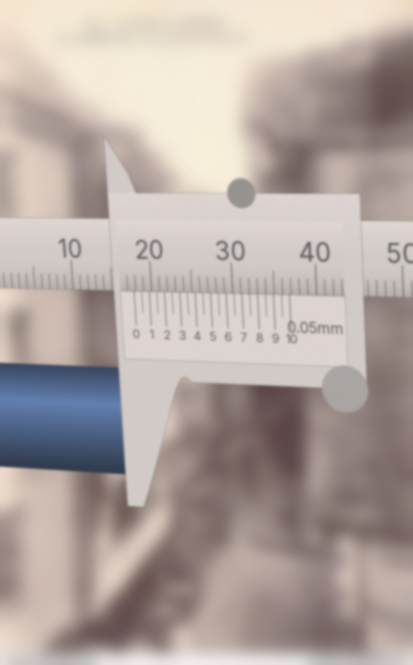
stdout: 17.8 mm
